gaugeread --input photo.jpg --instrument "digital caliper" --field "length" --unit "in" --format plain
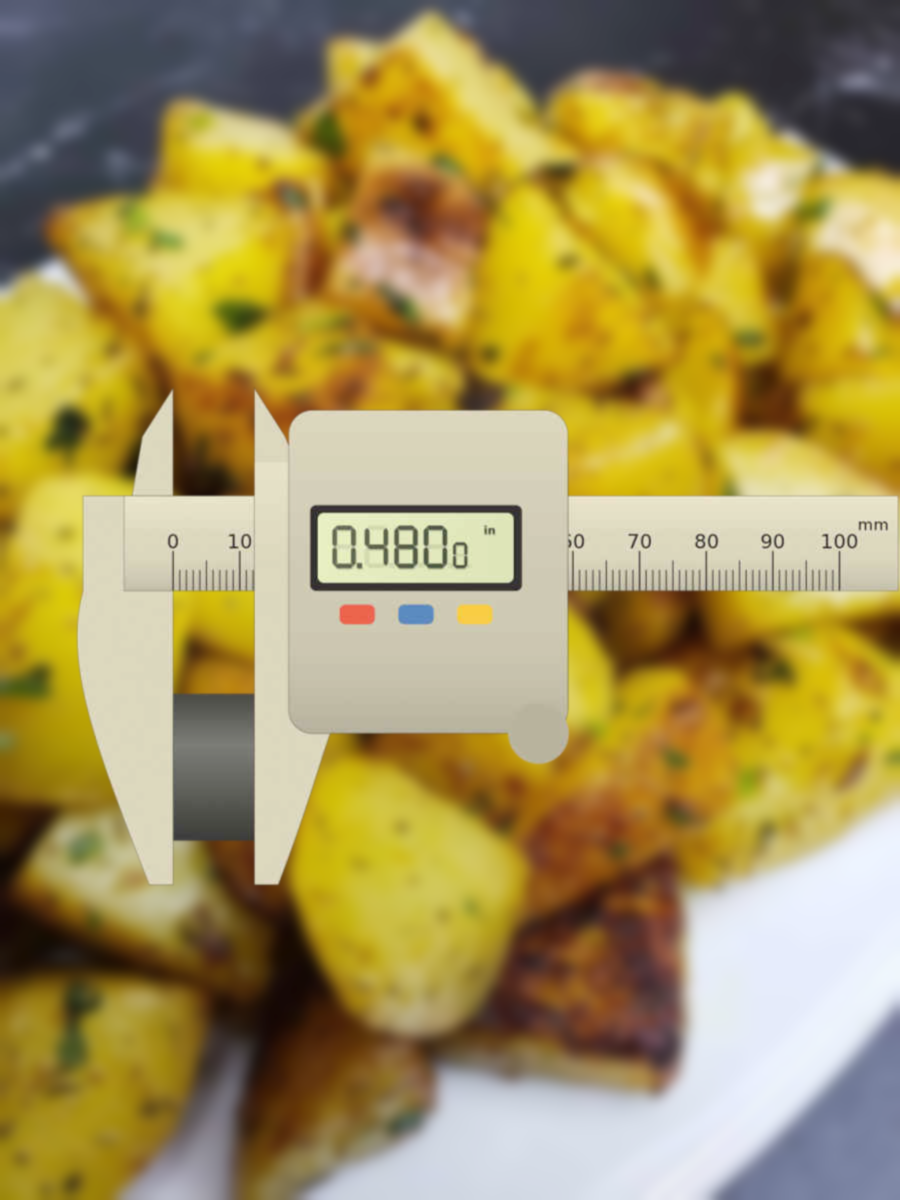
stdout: 0.4800 in
